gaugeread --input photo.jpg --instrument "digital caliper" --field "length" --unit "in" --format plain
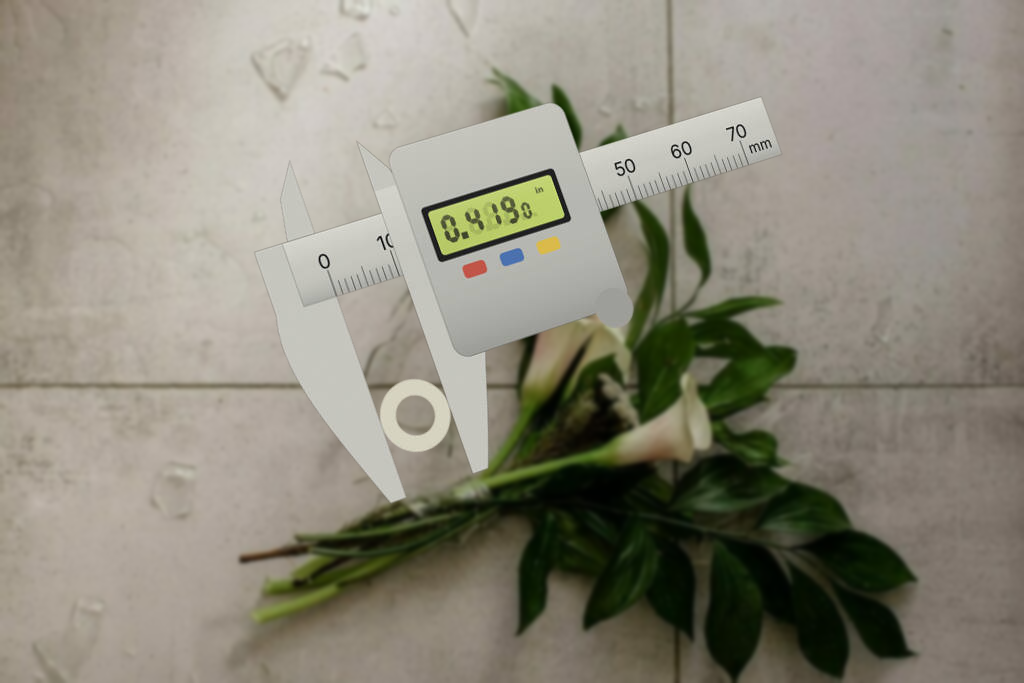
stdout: 0.4190 in
